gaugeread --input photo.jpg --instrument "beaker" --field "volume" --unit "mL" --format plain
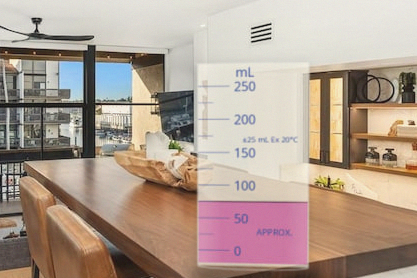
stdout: 75 mL
